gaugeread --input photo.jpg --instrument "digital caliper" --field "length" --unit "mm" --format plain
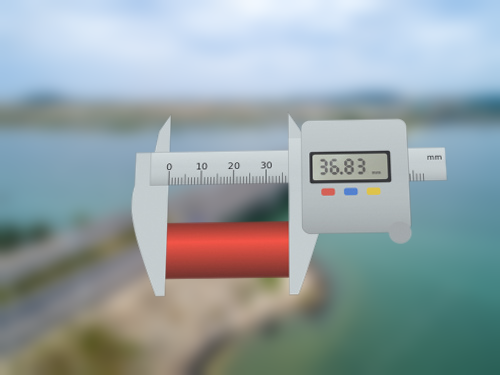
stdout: 36.83 mm
